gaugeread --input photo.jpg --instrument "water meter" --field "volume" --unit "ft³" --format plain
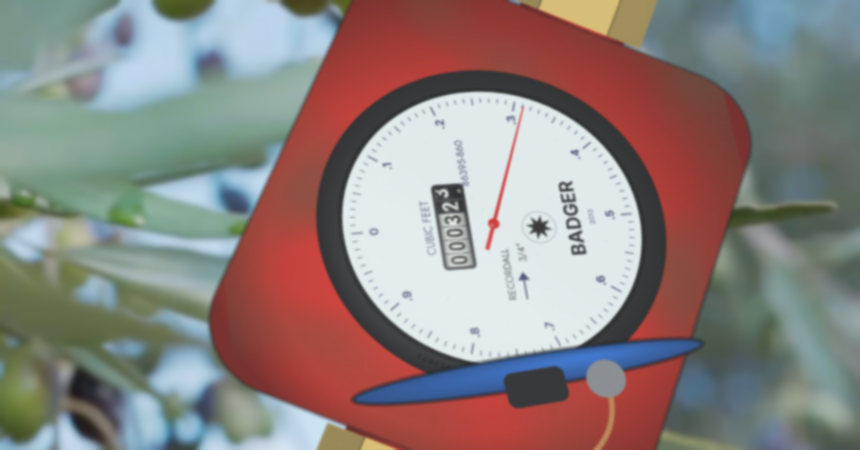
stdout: 323.31 ft³
